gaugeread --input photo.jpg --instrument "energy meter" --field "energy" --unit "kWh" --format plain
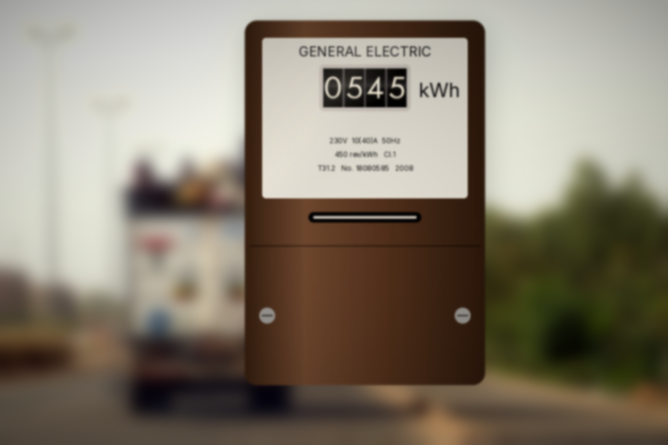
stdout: 545 kWh
